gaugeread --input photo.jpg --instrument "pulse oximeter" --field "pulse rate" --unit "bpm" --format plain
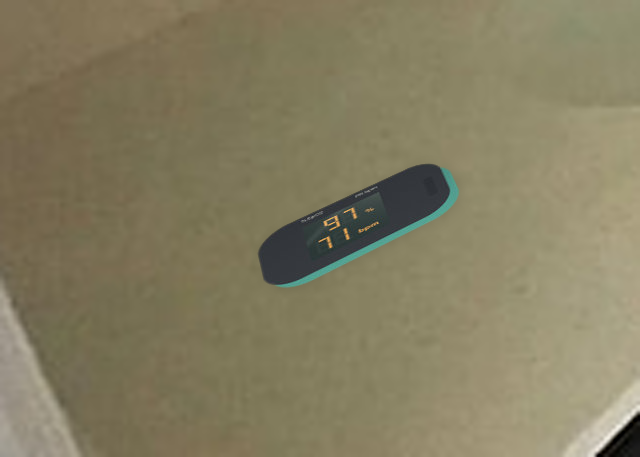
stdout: 71 bpm
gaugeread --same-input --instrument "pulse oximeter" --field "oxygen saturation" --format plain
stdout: 97 %
